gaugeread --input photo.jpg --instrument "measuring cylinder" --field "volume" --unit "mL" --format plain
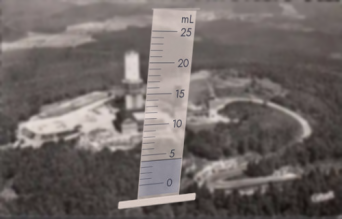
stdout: 4 mL
